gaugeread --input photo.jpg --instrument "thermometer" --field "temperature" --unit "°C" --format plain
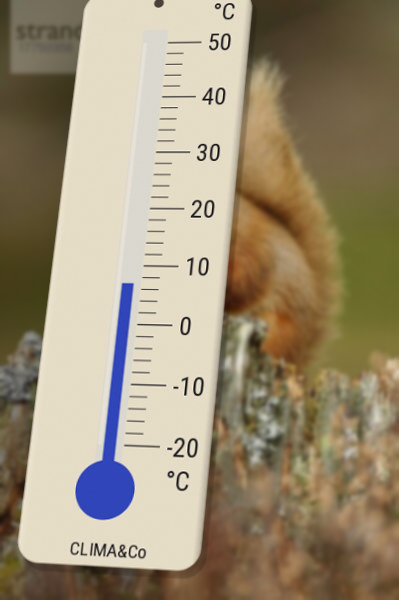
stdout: 7 °C
